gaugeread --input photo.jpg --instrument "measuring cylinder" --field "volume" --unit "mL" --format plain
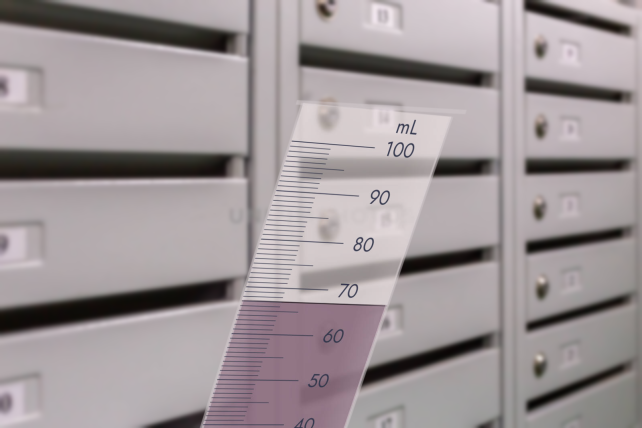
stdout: 67 mL
